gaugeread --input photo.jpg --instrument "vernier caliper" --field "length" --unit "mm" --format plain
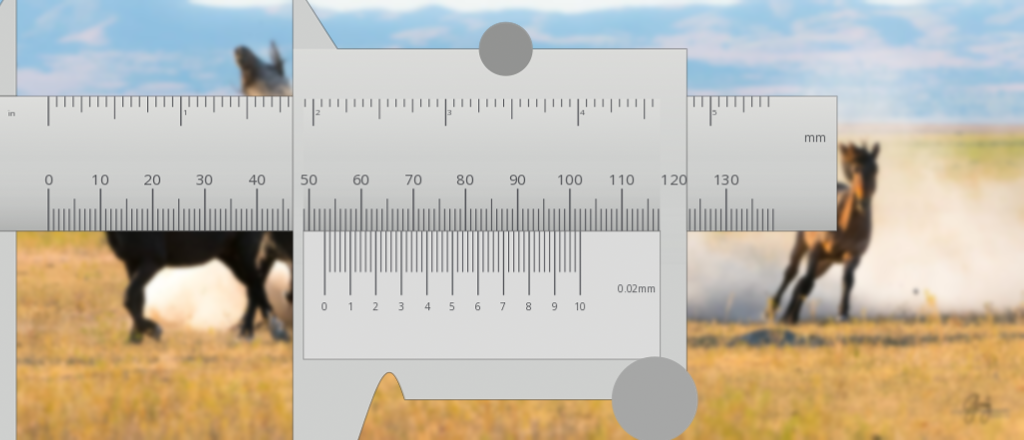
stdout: 53.0 mm
